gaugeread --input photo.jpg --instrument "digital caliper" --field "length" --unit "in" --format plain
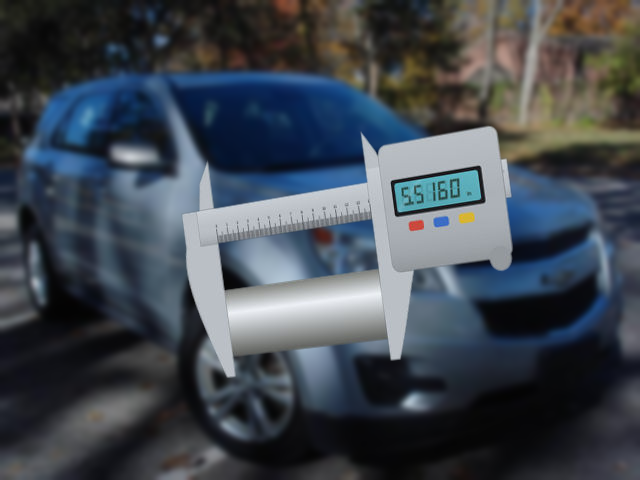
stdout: 5.5160 in
